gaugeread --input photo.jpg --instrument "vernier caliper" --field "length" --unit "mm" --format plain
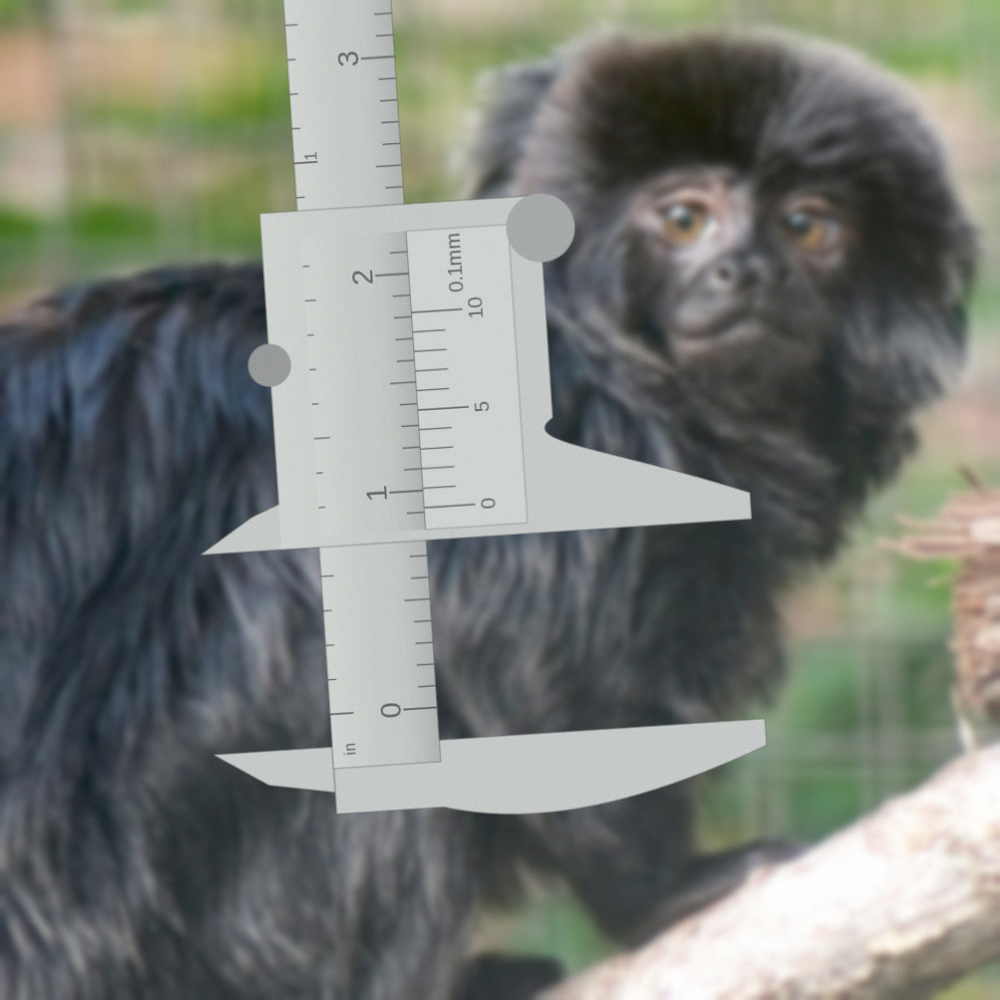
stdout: 9.2 mm
